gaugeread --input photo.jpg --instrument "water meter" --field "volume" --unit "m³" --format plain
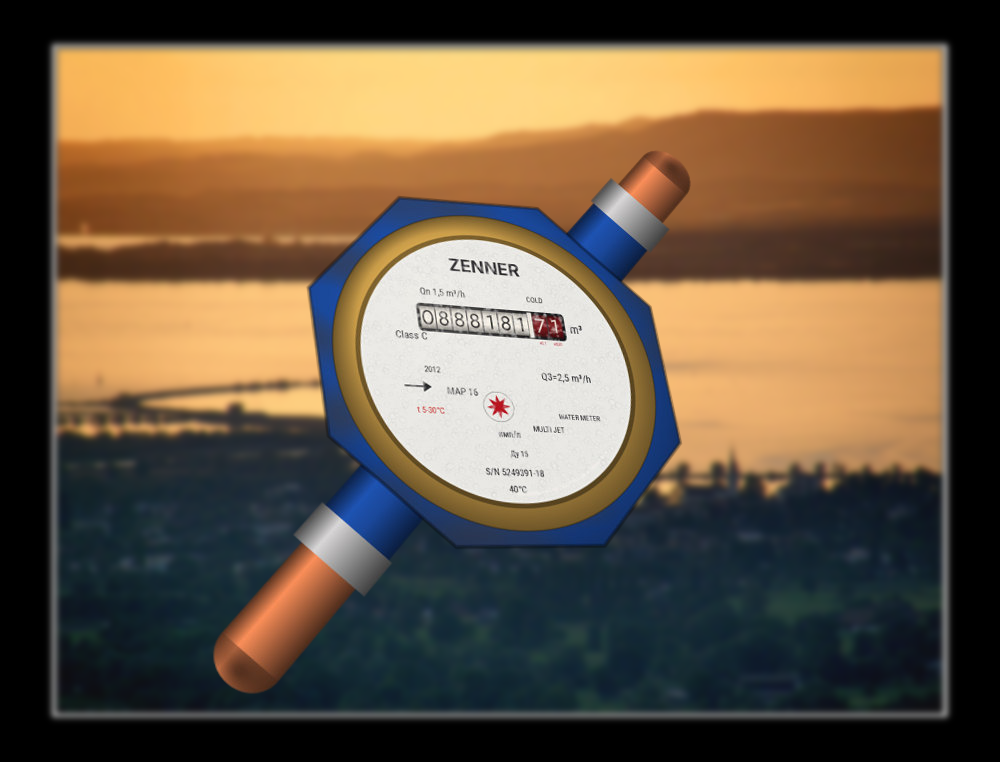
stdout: 888181.71 m³
